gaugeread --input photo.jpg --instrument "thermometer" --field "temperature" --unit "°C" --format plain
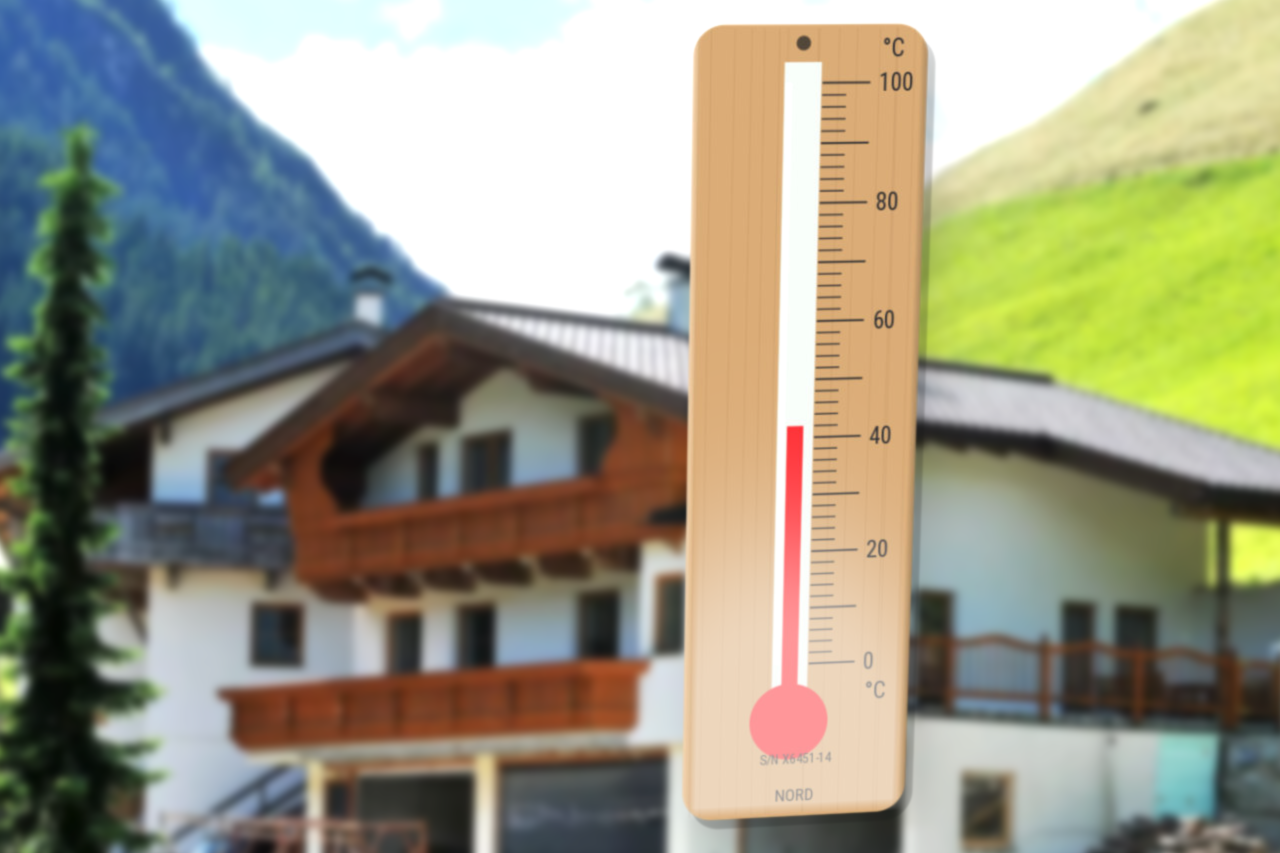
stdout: 42 °C
